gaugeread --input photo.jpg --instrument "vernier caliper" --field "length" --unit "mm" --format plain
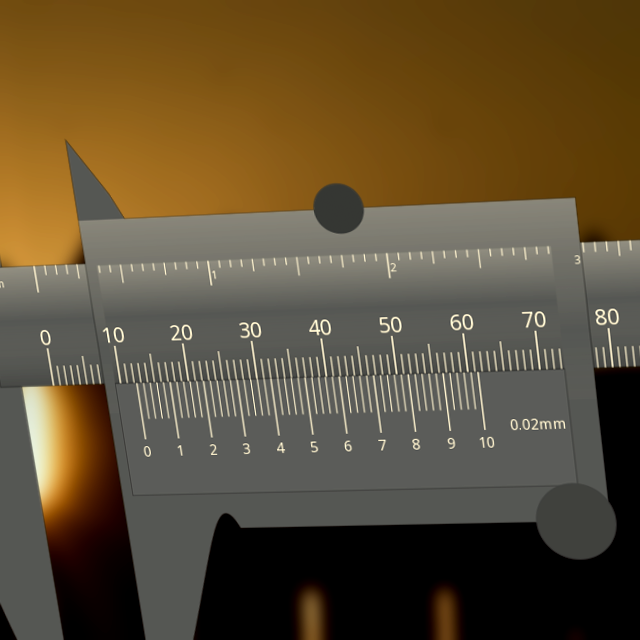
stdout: 12.4 mm
